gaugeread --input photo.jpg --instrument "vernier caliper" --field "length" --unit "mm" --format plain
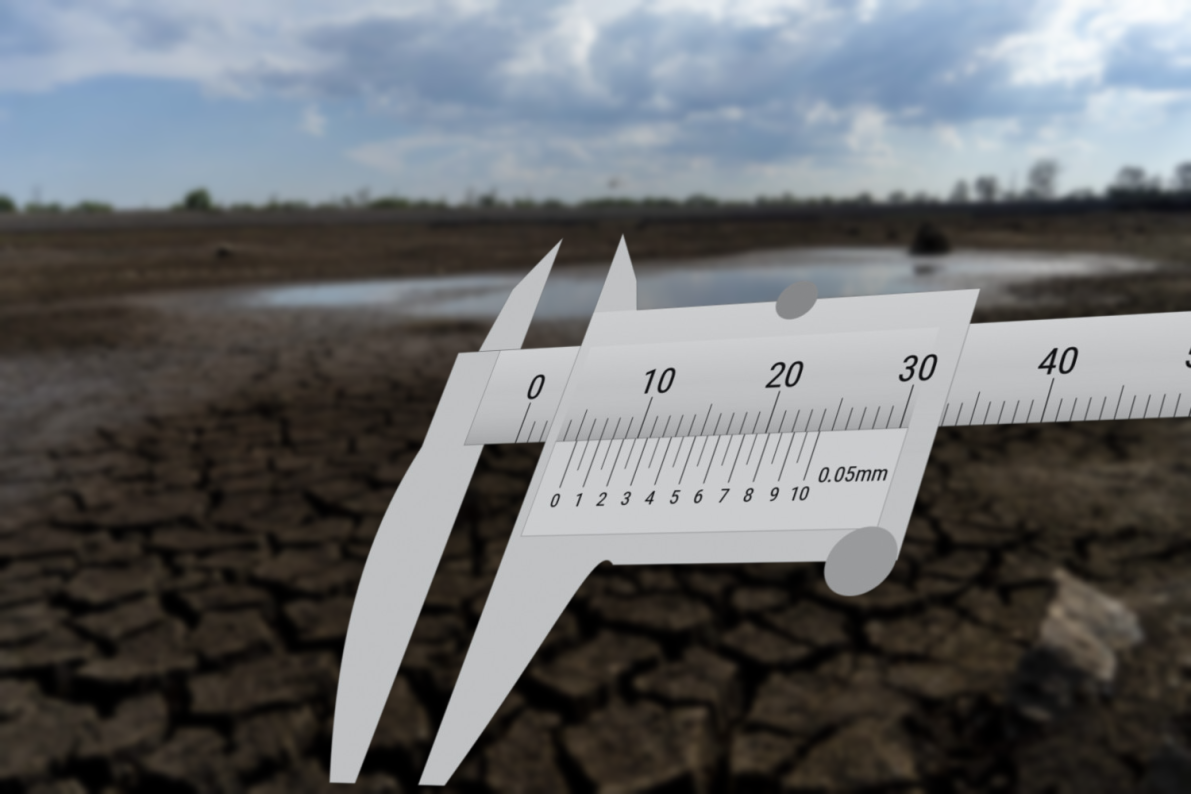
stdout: 5.1 mm
